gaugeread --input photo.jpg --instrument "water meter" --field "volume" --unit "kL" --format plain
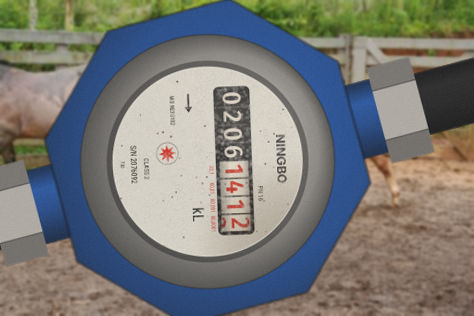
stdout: 206.1412 kL
